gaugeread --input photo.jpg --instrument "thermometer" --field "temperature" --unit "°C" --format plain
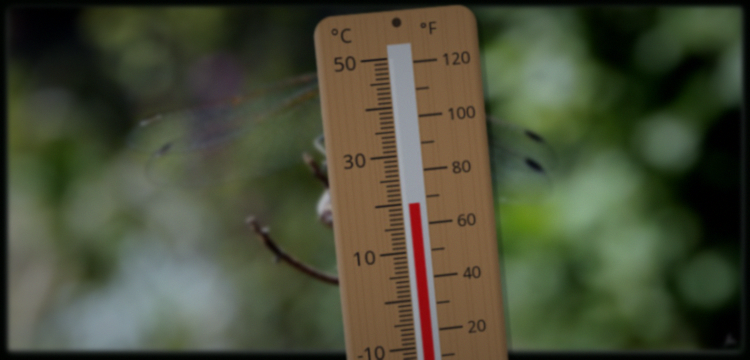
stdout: 20 °C
